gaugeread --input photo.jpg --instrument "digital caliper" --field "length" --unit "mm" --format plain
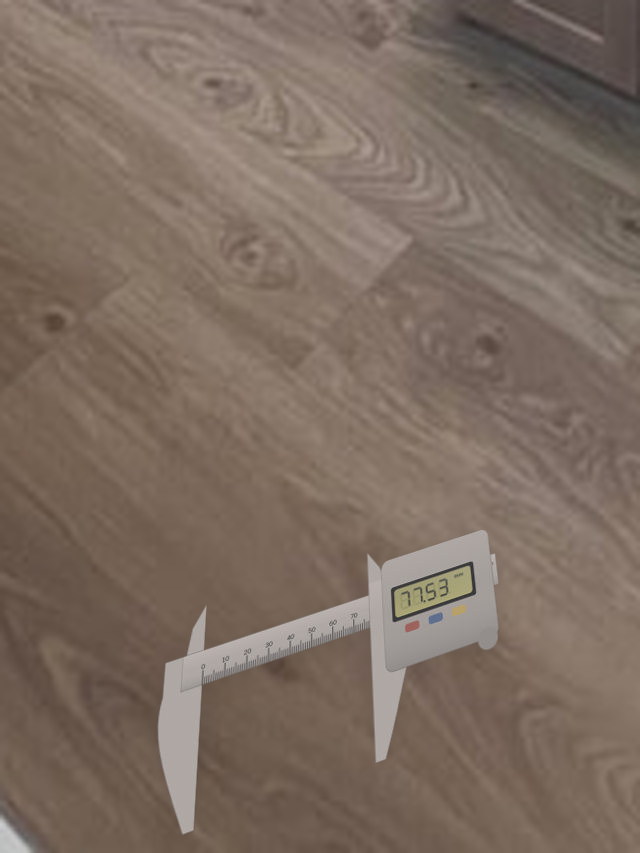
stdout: 77.53 mm
